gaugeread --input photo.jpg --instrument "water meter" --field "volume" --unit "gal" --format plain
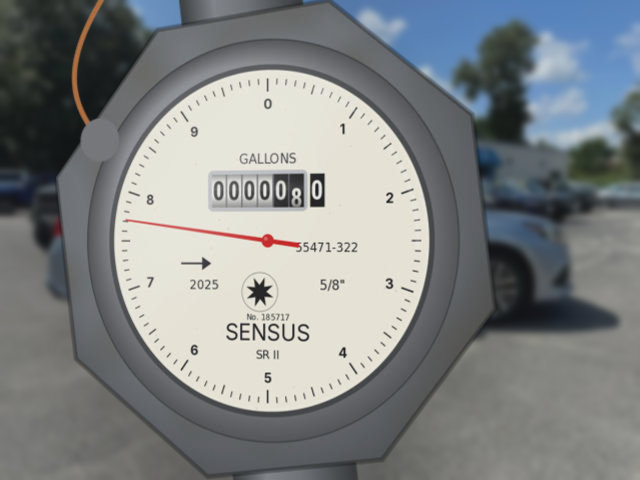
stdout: 77.7 gal
